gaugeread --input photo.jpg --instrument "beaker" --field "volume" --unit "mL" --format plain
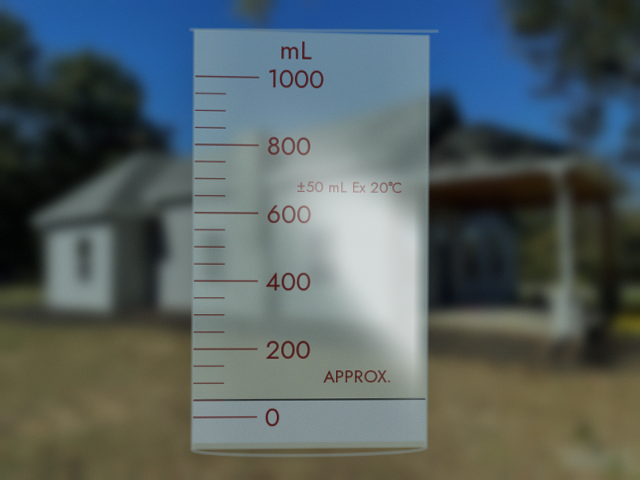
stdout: 50 mL
